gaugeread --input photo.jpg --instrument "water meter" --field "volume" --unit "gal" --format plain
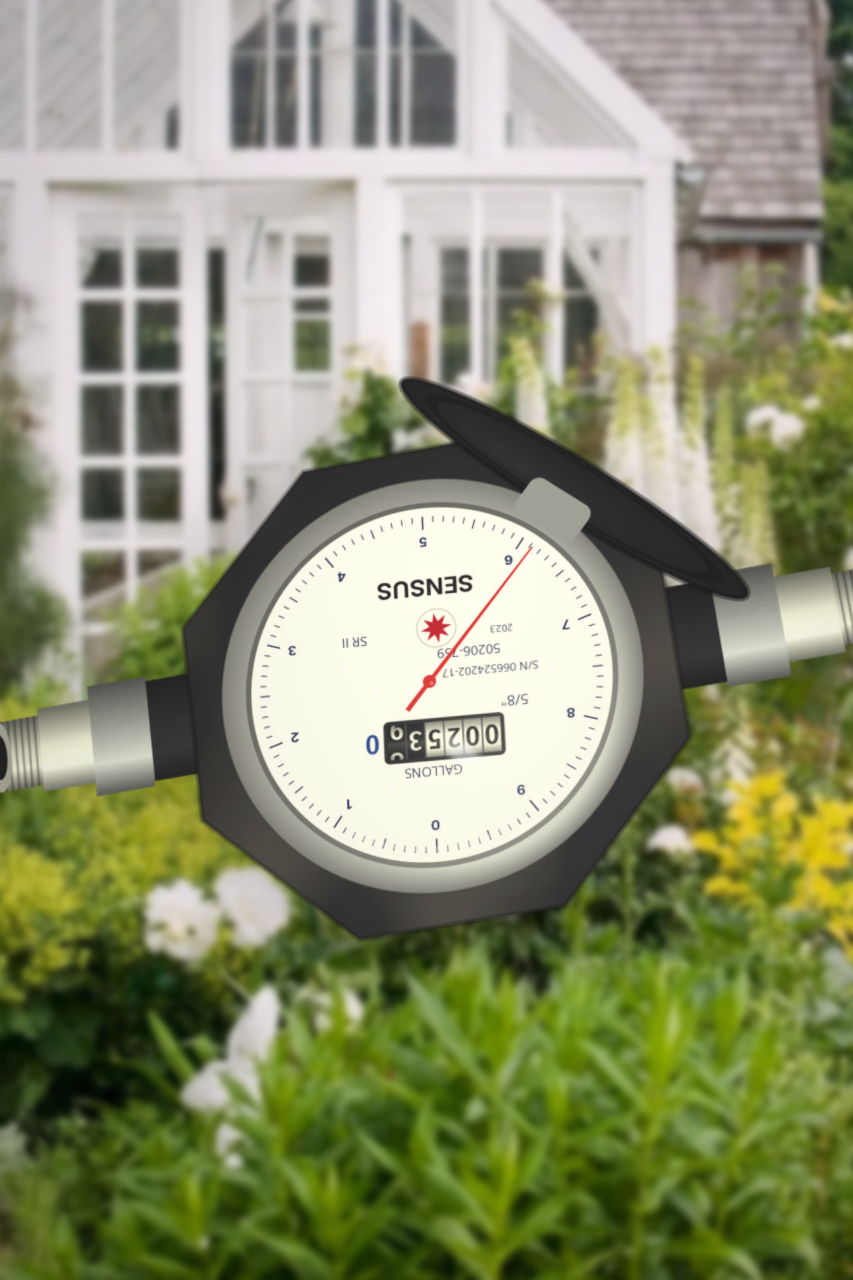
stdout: 25386.1 gal
